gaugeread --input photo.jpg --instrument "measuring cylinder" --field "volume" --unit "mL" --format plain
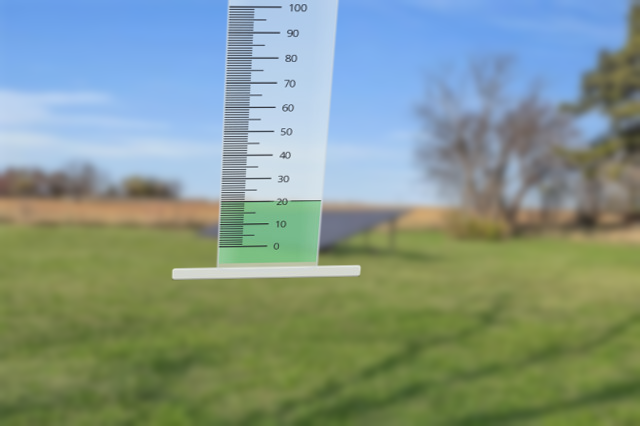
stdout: 20 mL
